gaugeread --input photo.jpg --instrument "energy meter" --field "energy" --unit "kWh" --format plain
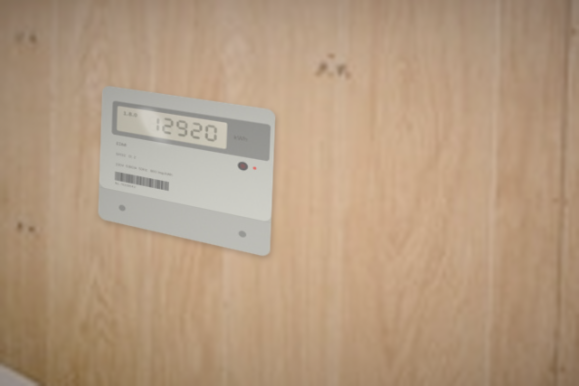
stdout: 12920 kWh
